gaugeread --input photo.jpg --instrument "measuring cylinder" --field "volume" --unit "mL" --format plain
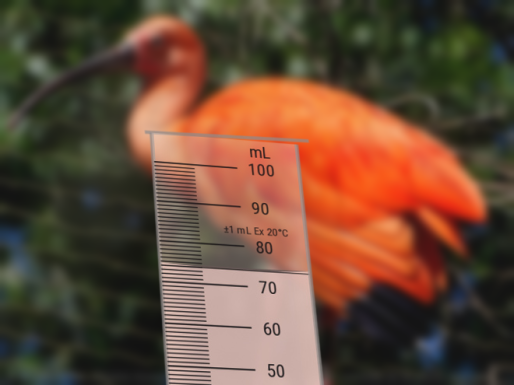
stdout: 74 mL
